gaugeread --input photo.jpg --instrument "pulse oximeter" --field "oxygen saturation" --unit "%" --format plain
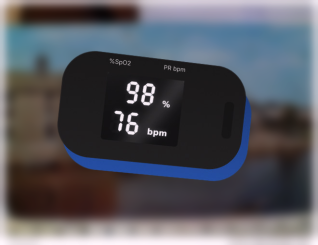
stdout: 98 %
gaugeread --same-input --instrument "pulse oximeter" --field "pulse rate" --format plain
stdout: 76 bpm
